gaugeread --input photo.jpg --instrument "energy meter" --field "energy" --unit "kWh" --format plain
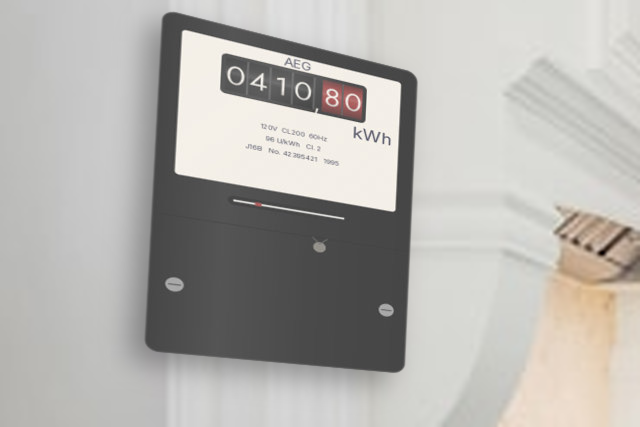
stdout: 410.80 kWh
